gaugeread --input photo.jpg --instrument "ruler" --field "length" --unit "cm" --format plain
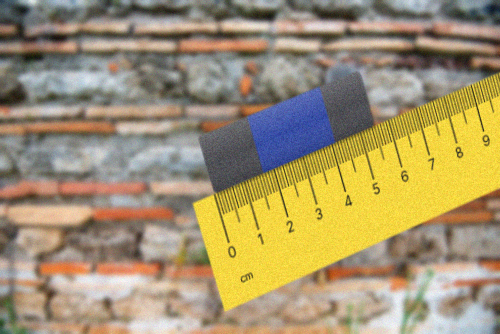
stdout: 5.5 cm
